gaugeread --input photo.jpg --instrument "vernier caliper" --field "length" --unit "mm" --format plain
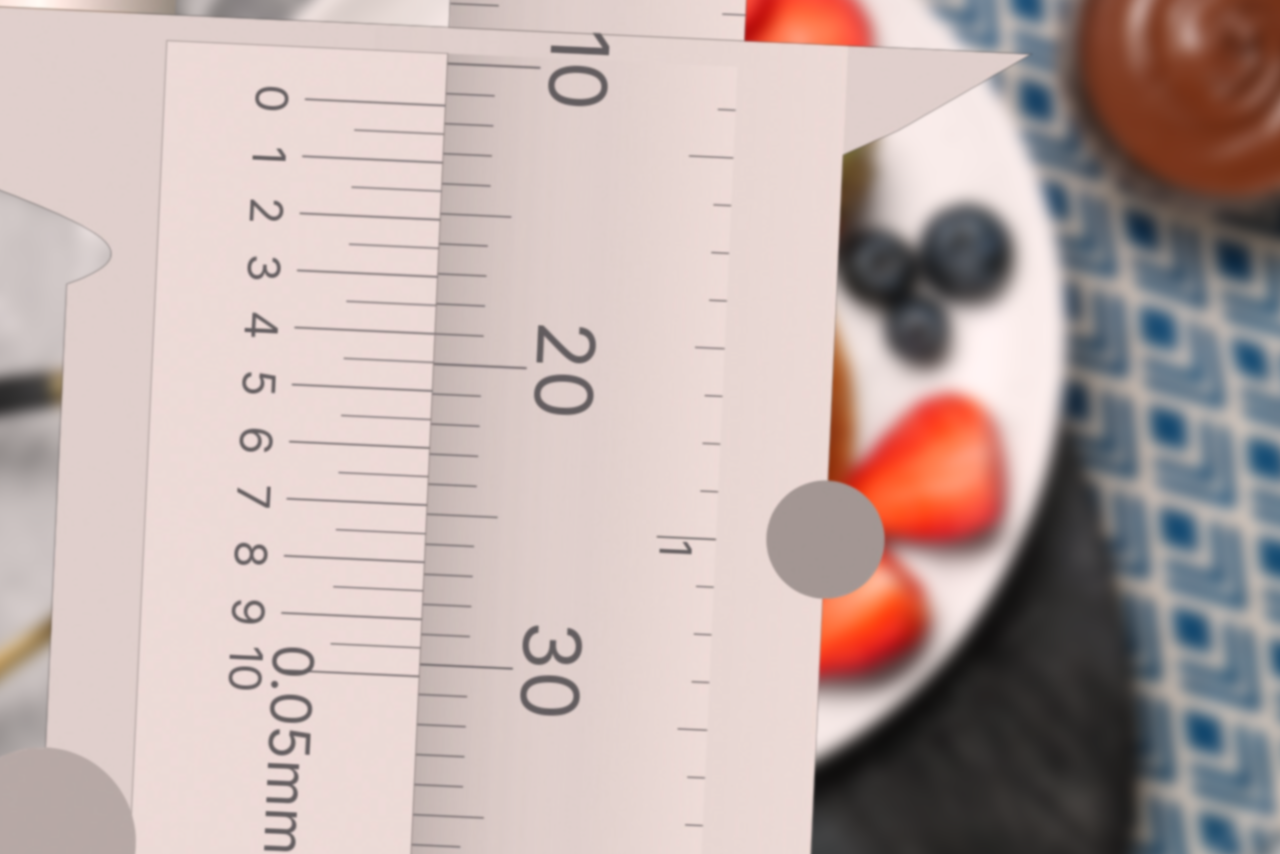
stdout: 11.4 mm
